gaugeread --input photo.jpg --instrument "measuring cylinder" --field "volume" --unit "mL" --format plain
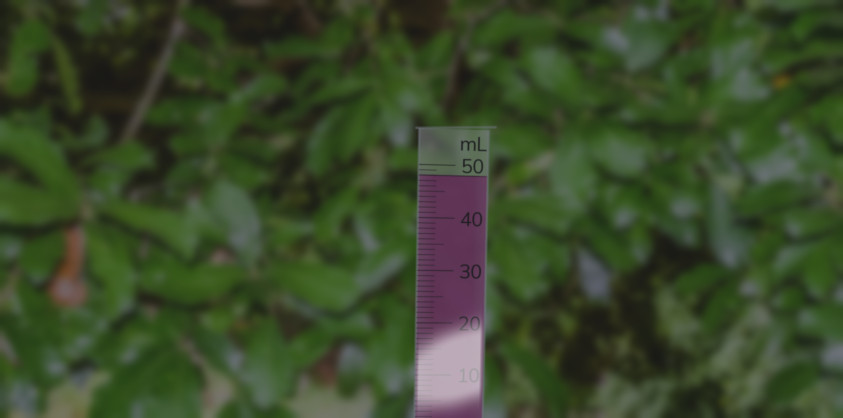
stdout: 48 mL
